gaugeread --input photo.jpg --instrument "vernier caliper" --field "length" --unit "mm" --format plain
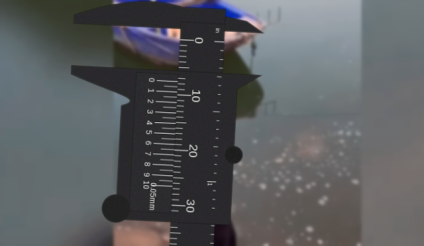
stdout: 7.6 mm
